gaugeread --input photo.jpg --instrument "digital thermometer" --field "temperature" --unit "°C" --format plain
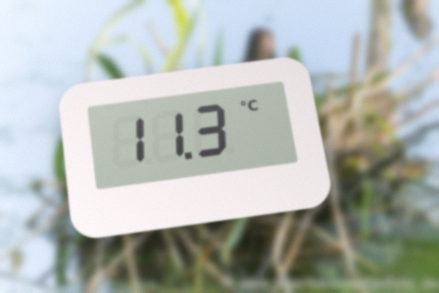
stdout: 11.3 °C
